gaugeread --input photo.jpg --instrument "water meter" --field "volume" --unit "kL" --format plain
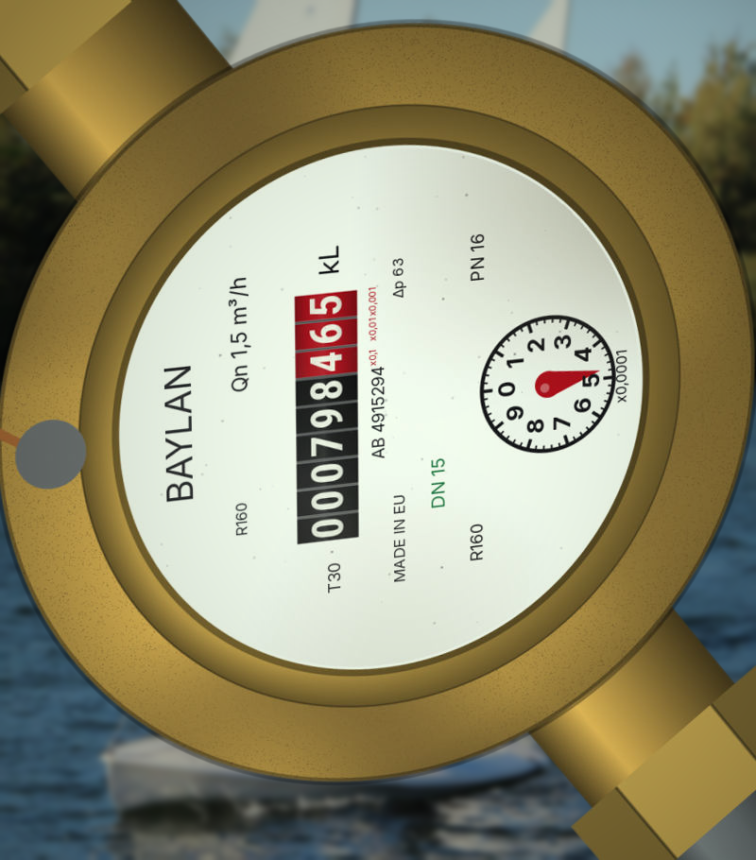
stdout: 798.4654 kL
